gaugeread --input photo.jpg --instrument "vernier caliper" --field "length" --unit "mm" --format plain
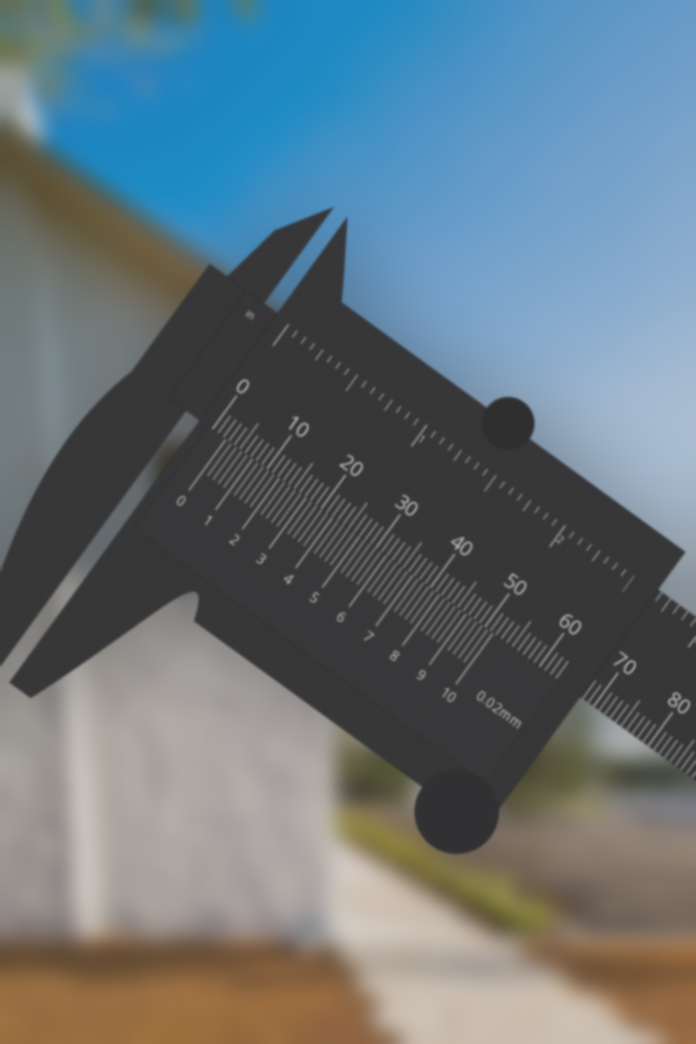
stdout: 2.5 mm
